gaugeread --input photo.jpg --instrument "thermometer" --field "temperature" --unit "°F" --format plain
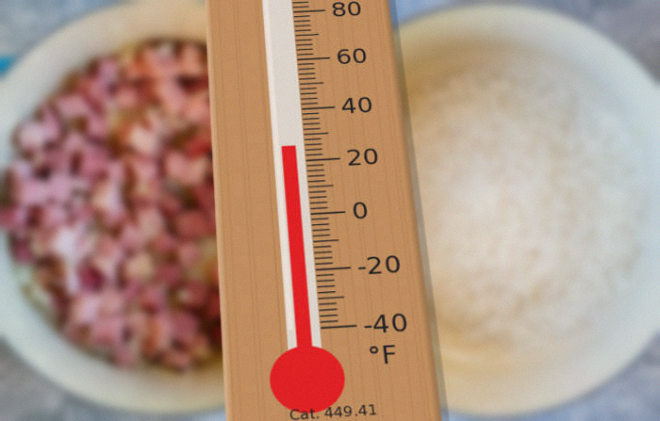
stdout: 26 °F
